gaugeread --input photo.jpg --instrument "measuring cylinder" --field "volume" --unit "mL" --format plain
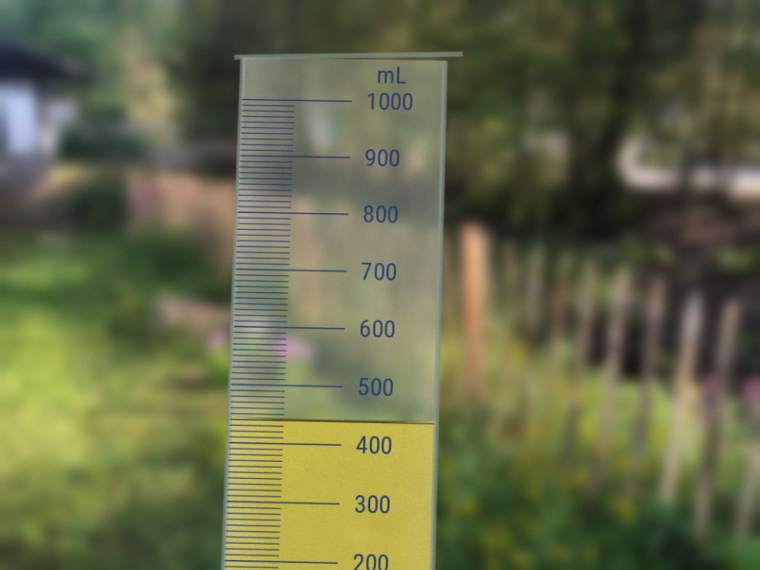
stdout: 440 mL
